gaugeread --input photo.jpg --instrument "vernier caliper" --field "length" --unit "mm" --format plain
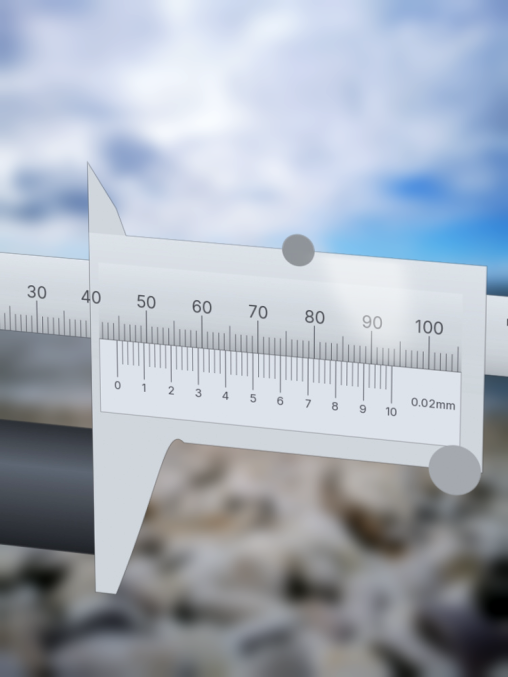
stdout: 44.6 mm
